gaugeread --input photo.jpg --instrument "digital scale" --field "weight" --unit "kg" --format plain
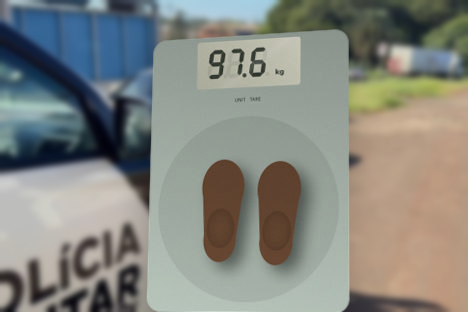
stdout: 97.6 kg
